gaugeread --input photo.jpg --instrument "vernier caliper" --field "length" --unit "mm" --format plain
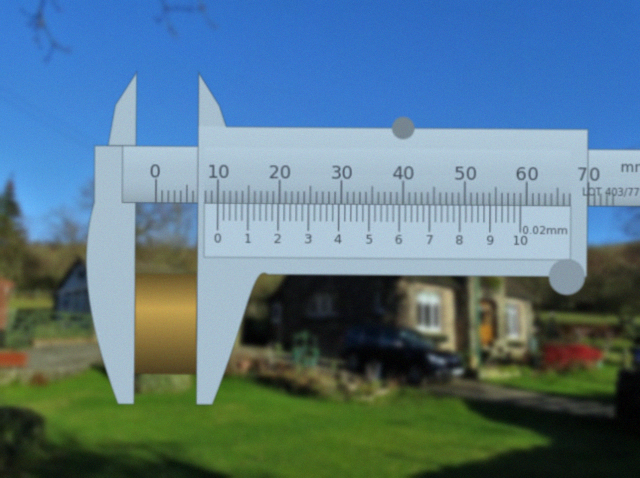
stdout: 10.0 mm
